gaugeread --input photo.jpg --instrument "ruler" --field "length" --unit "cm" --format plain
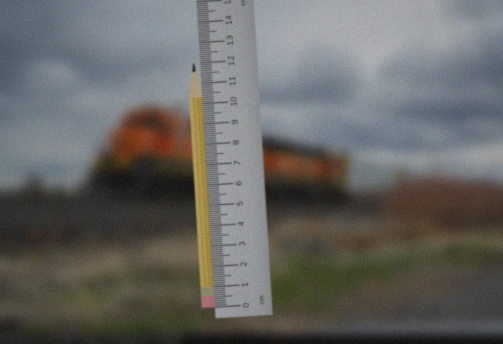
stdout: 12 cm
